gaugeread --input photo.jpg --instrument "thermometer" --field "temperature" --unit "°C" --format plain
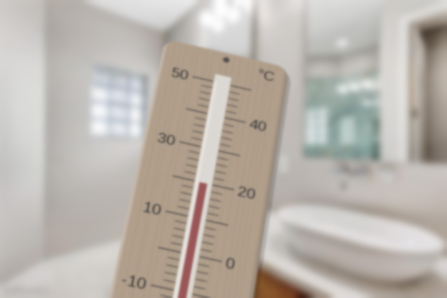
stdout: 20 °C
